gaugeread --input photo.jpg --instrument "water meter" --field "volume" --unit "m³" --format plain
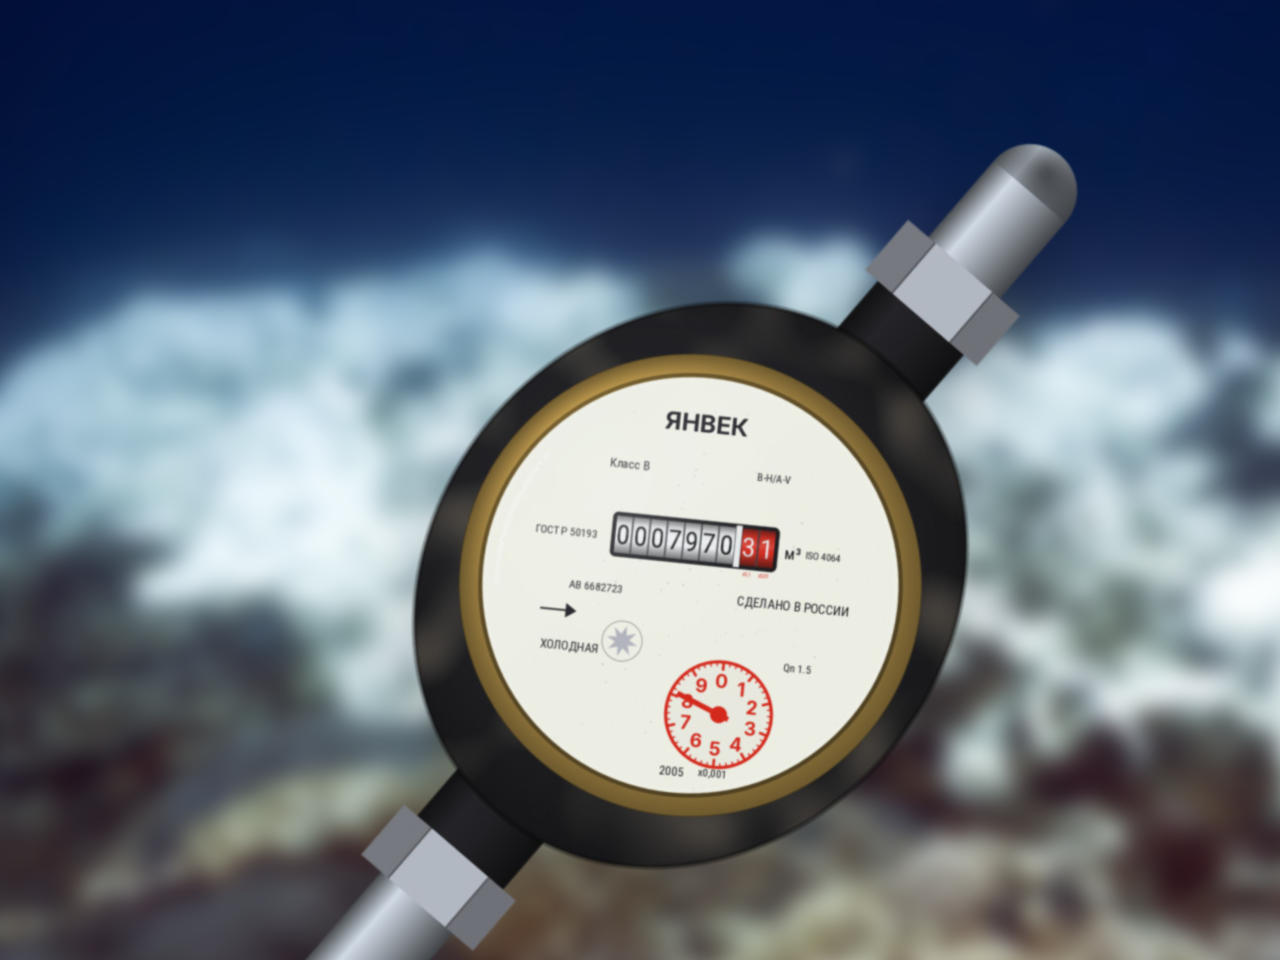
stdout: 7970.318 m³
